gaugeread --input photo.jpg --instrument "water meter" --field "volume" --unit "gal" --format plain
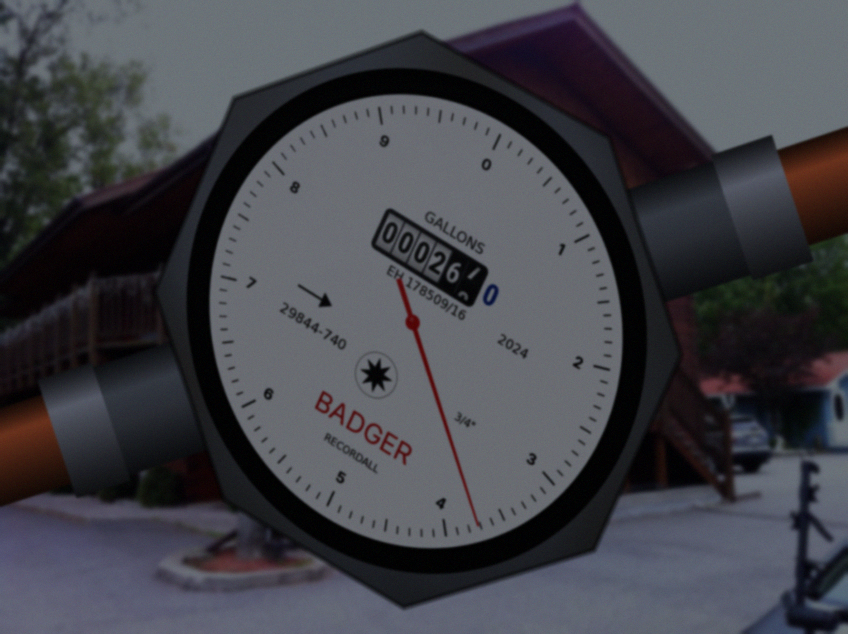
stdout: 2673.7 gal
